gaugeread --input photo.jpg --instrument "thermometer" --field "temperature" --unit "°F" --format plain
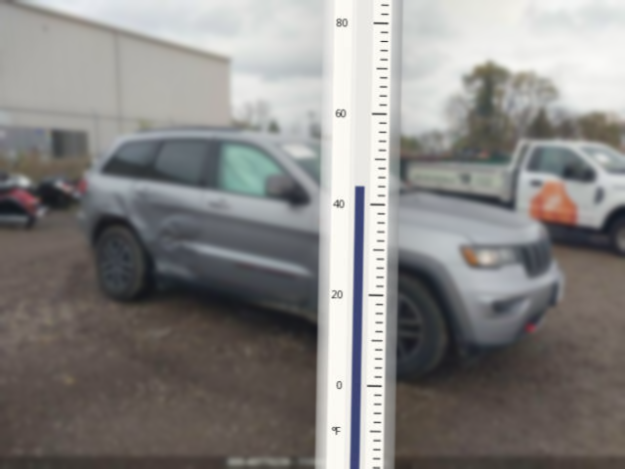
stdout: 44 °F
